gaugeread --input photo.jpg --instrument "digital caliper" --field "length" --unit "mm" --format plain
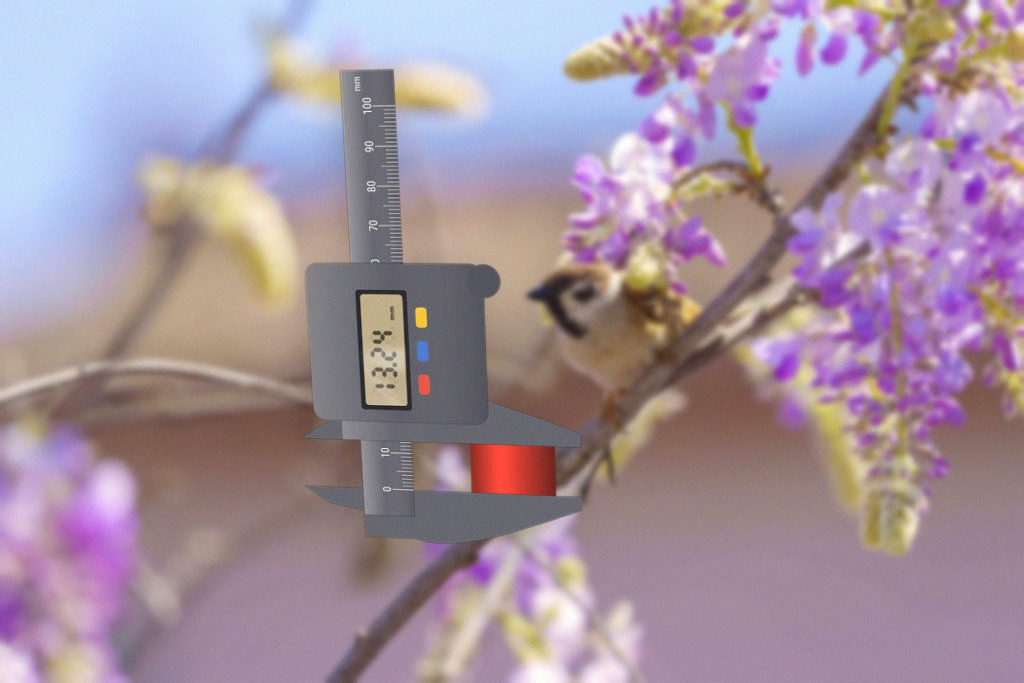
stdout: 13.24 mm
